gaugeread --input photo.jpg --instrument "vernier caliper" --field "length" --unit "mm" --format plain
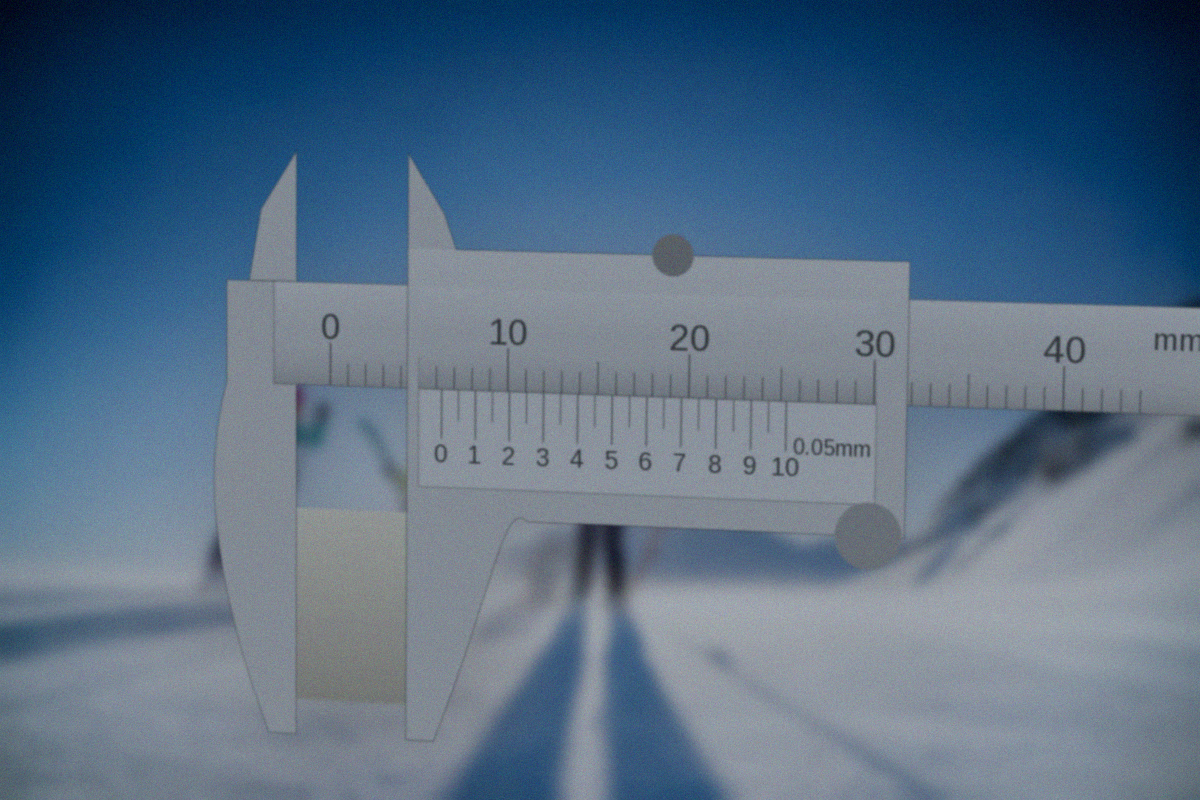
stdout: 6.3 mm
